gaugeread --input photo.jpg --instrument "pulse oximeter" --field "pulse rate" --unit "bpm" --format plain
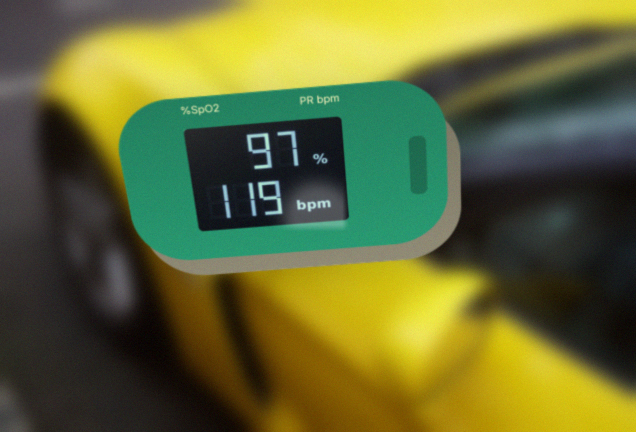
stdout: 119 bpm
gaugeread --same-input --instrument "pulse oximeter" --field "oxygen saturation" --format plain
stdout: 97 %
